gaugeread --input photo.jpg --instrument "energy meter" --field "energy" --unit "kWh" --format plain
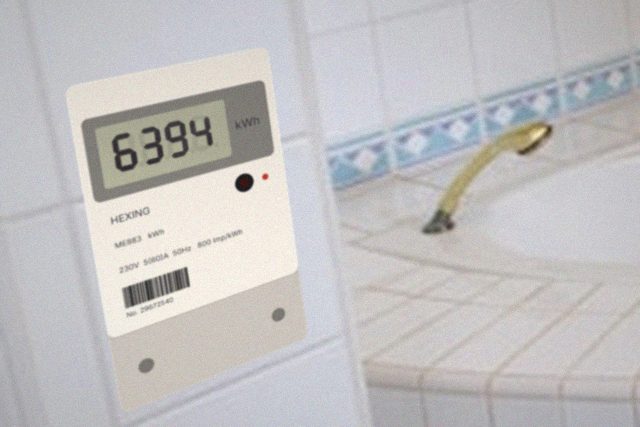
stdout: 6394 kWh
